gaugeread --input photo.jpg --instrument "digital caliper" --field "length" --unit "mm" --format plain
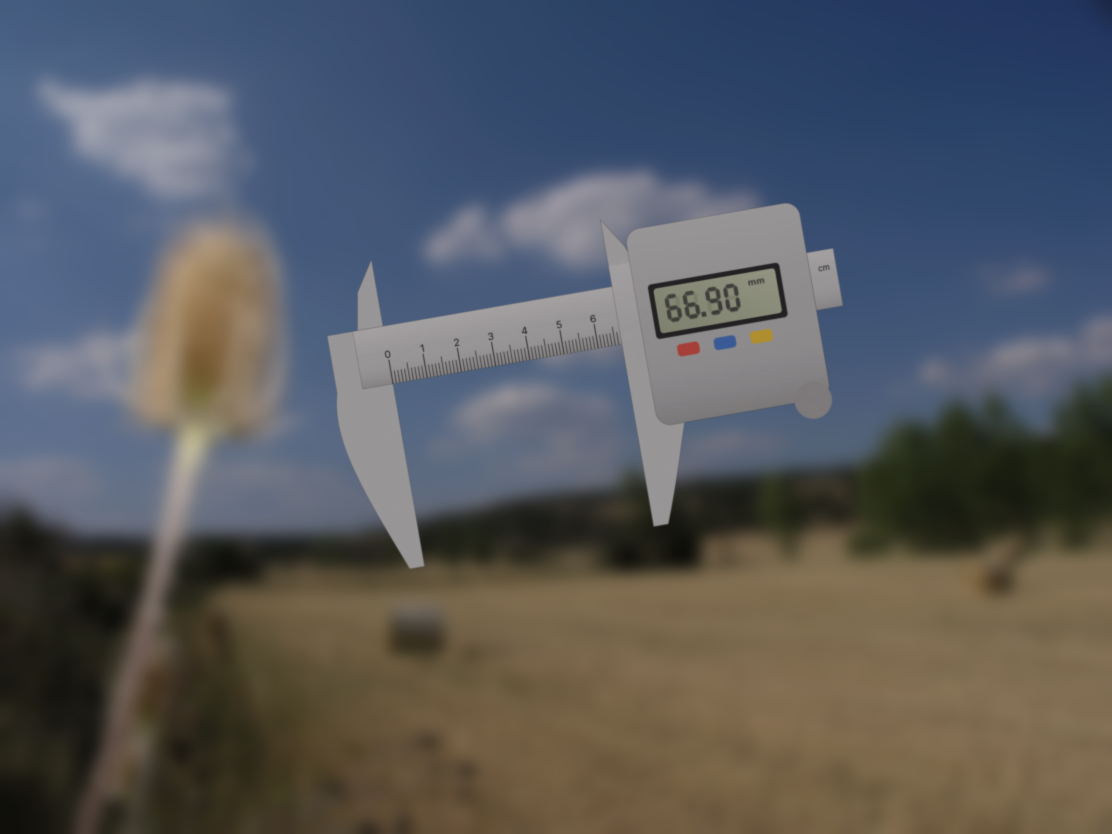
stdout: 66.90 mm
